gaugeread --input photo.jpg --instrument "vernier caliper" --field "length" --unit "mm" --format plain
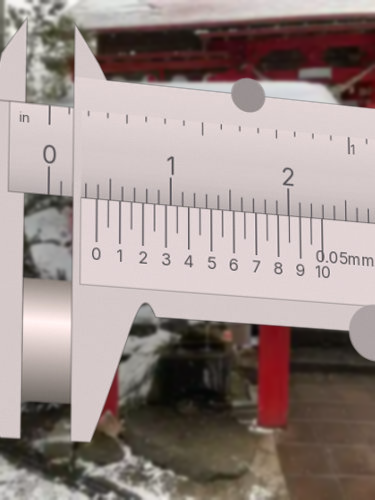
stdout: 3.9 mm
